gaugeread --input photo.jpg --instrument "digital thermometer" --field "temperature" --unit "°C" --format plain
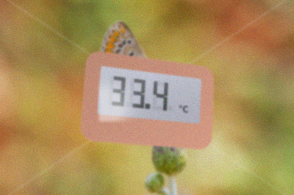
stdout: 33.4 °C
